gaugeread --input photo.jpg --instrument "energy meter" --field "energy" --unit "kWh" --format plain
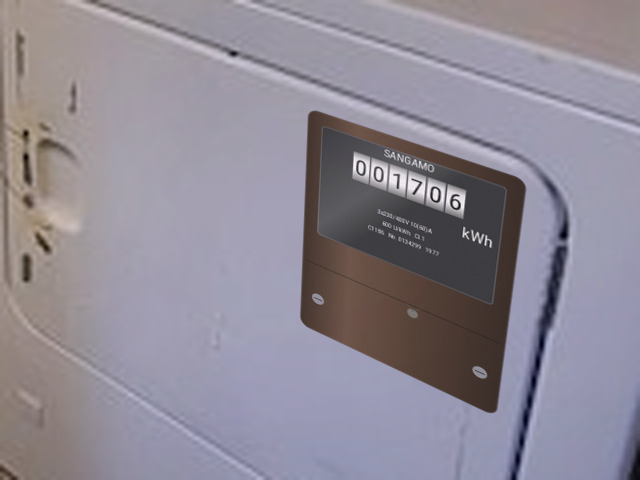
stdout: 1706 kWh
